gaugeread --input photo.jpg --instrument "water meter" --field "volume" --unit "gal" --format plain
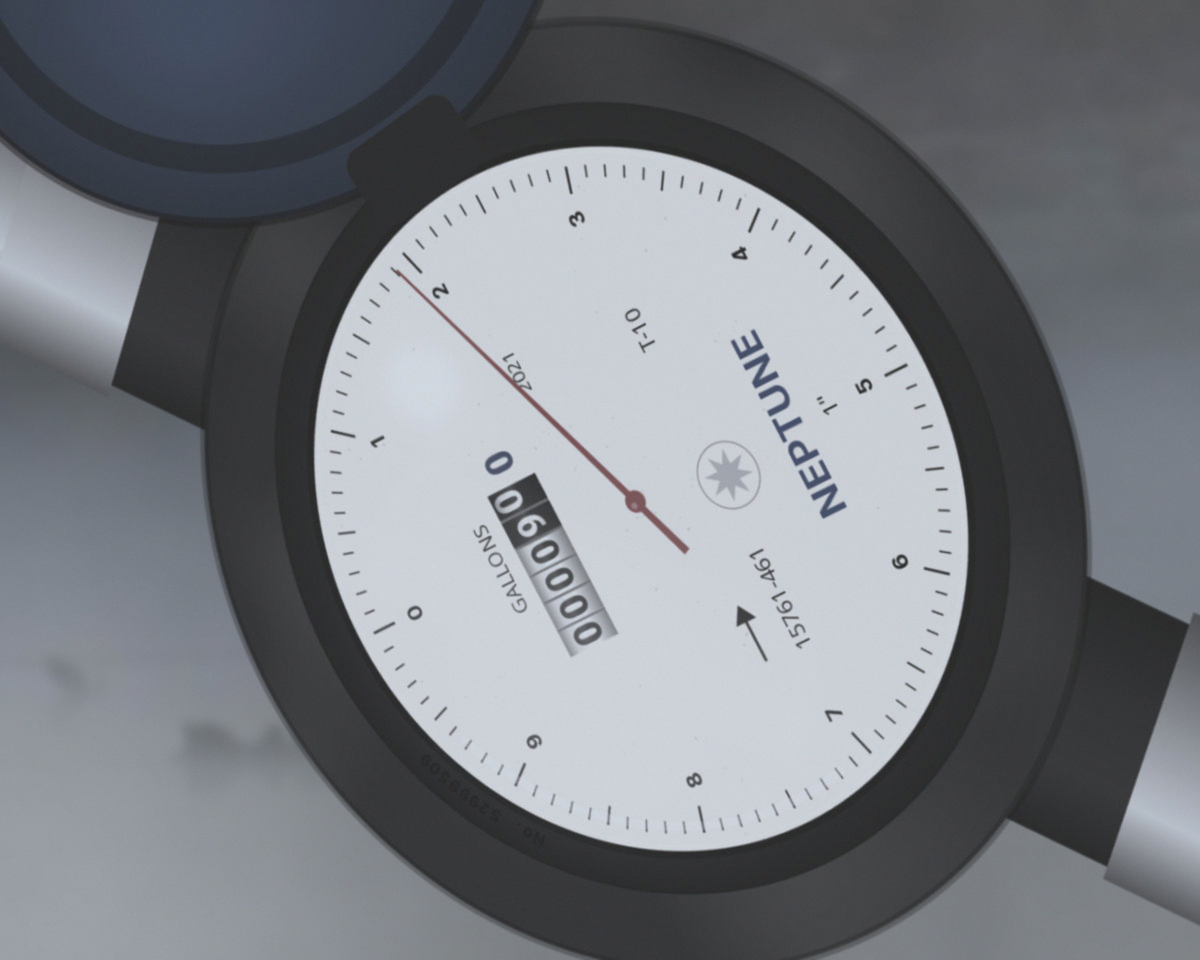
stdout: 901.9 gal
